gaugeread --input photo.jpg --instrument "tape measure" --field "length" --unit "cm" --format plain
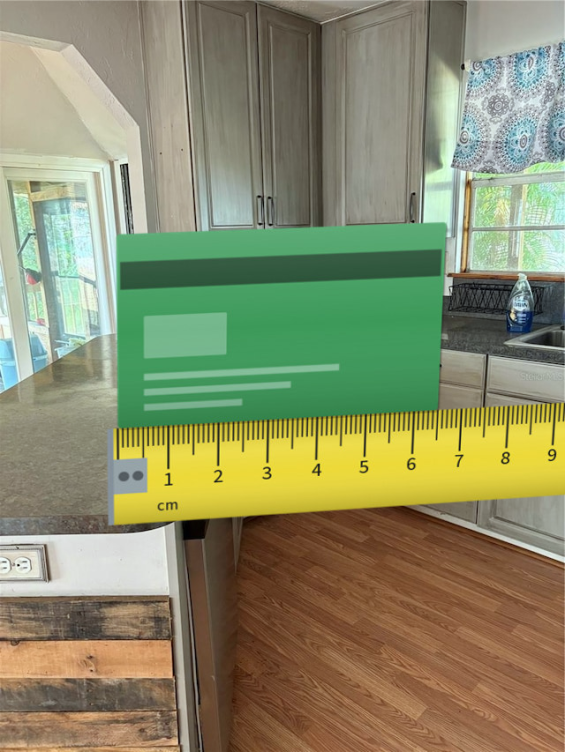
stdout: 6.5 cm
